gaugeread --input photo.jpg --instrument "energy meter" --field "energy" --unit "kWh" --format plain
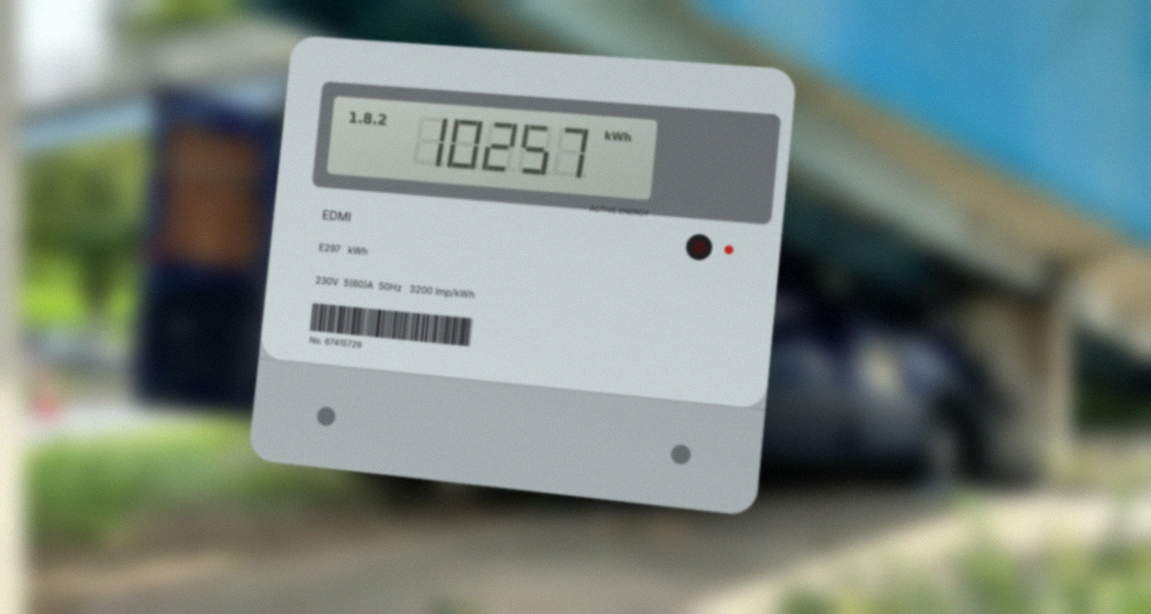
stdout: 10257 kWh
